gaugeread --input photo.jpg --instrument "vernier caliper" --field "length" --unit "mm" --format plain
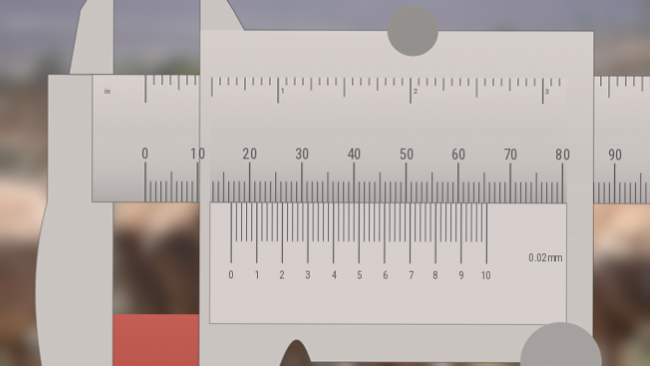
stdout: 16.5 mm
